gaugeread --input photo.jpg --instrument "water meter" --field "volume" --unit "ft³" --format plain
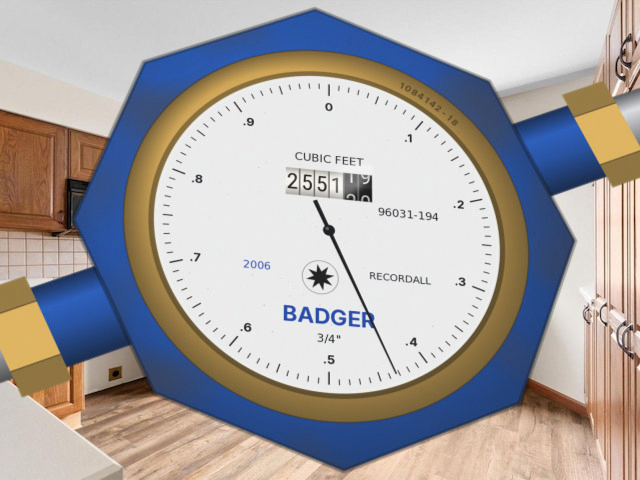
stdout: 255119.43 ft³
